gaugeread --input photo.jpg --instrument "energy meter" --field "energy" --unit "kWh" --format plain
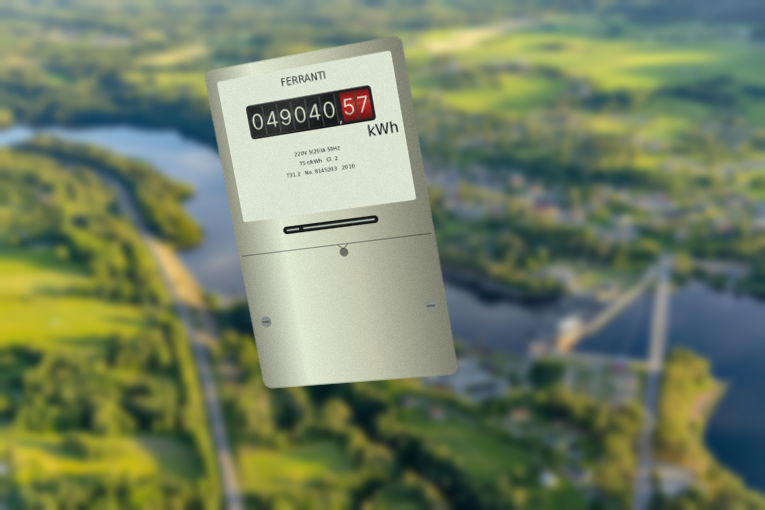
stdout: 49040.57 kWh
